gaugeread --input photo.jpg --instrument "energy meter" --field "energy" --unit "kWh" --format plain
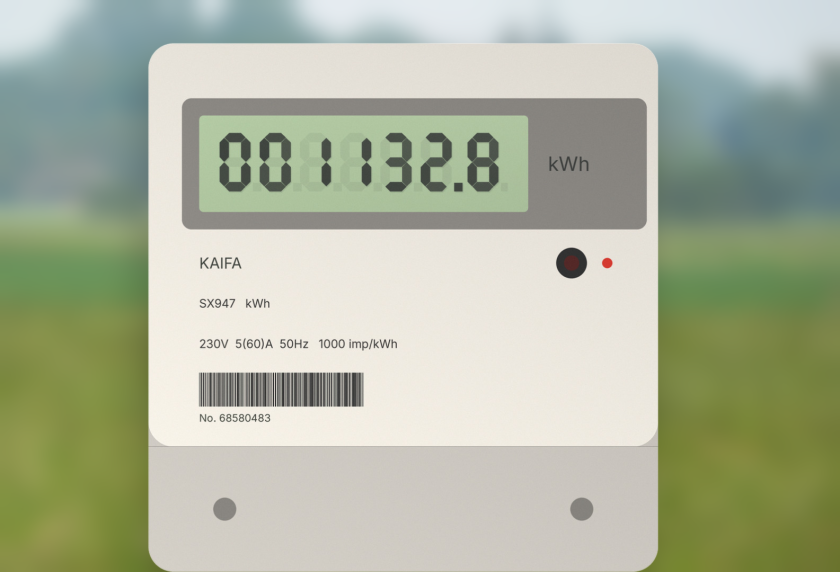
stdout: 1132.8 kWh
